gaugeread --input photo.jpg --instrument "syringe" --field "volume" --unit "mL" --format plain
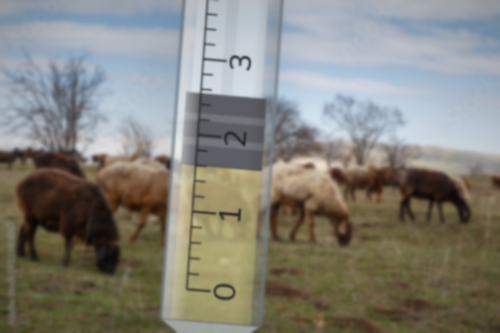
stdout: 1.6 mL
